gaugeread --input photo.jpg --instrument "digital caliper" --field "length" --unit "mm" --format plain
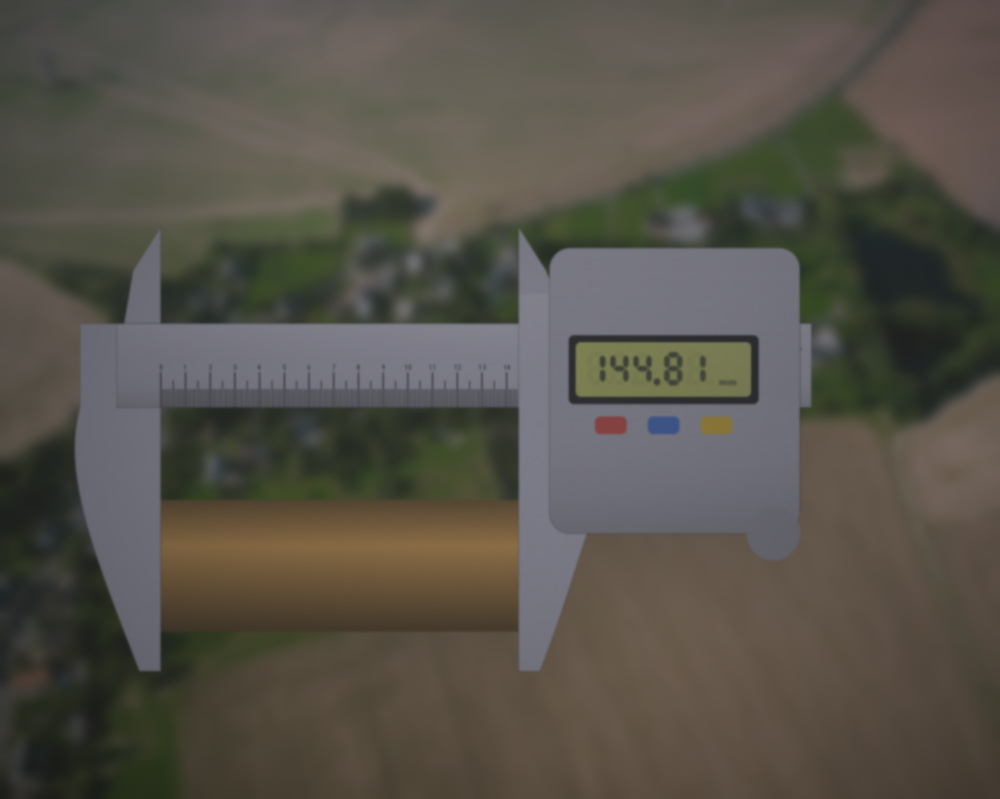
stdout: 144.81 mm
